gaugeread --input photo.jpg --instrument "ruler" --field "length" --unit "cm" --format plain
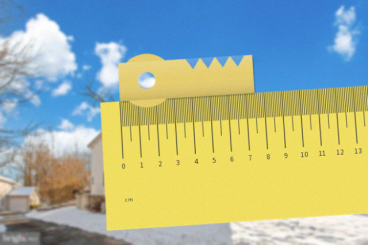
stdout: 7.5 cm
